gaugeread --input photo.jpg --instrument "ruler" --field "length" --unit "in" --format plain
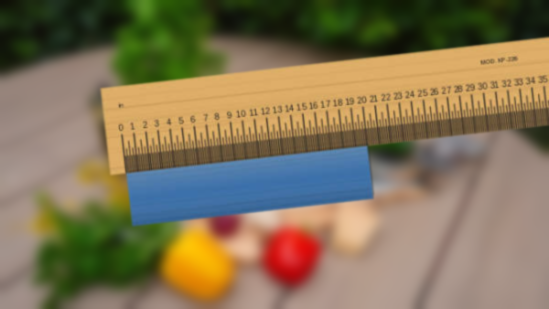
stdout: 20 in
